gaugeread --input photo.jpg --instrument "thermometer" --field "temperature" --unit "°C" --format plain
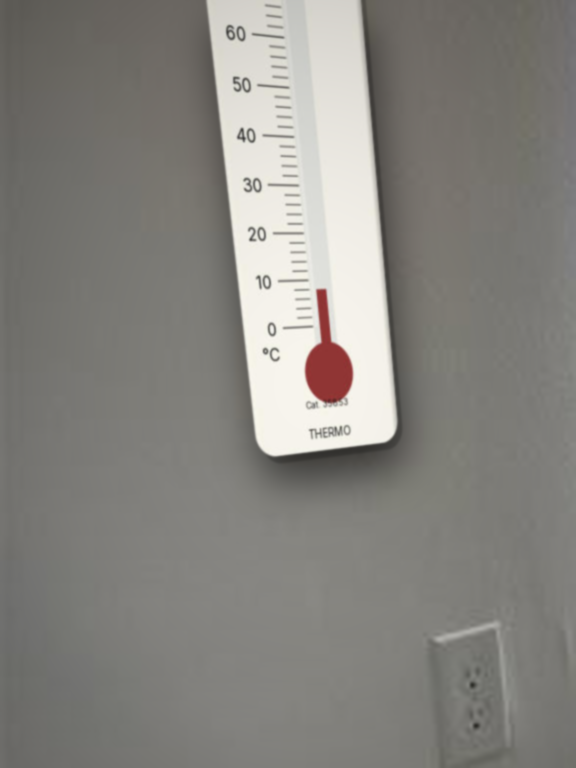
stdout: 8 °C
